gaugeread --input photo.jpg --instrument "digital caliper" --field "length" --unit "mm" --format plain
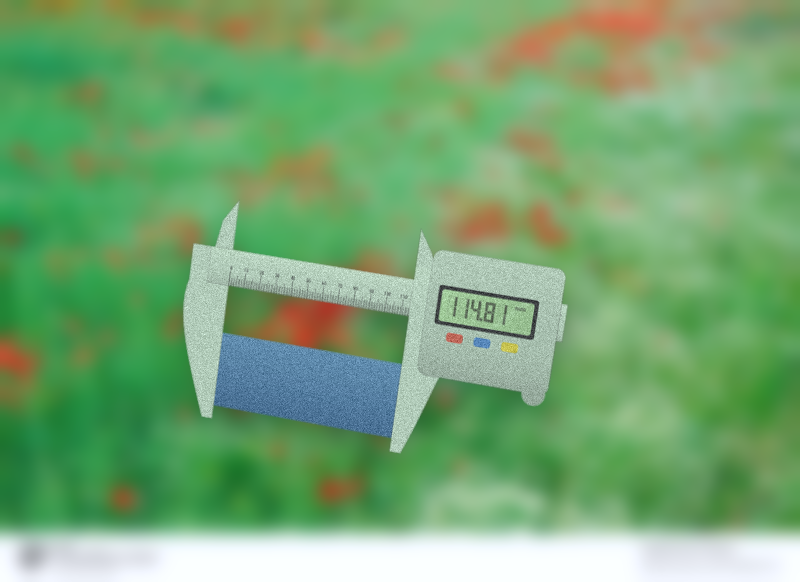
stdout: 114.81 mm
